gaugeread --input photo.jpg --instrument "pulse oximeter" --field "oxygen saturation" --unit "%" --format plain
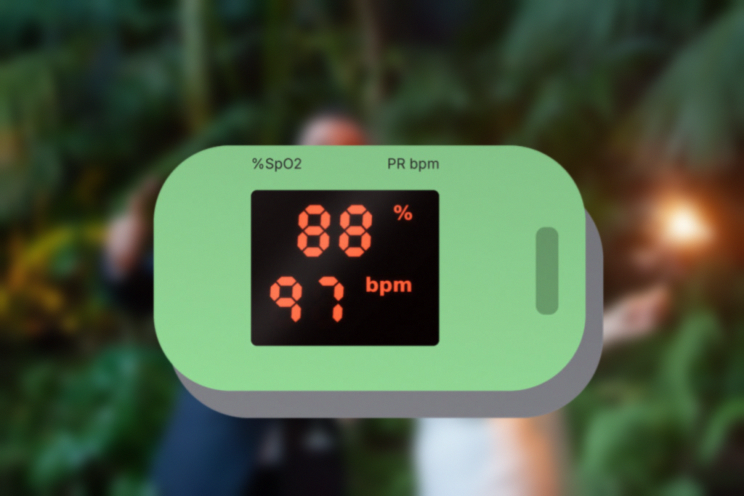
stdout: 88 %
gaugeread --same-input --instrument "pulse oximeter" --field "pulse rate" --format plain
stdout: 97 bpm
